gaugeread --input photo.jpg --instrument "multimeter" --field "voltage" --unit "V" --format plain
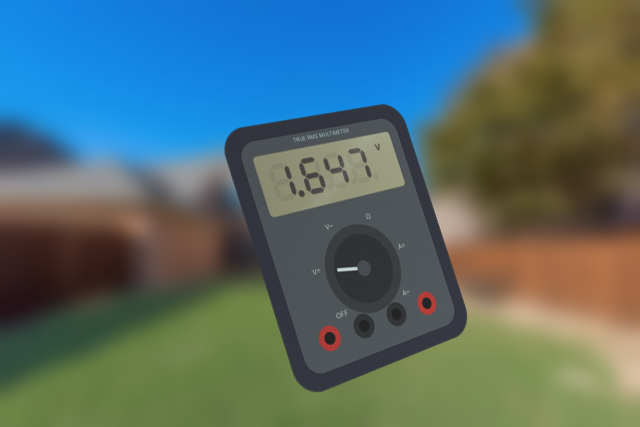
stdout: 1.647 V
